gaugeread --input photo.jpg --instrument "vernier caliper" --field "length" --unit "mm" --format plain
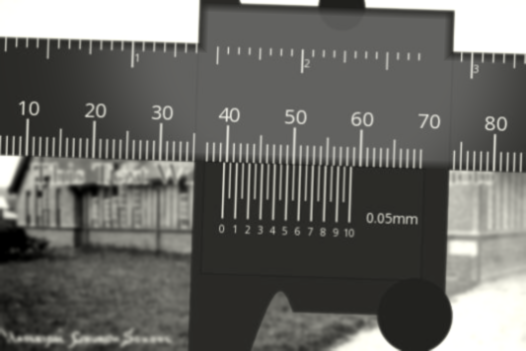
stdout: 39.6 mm
